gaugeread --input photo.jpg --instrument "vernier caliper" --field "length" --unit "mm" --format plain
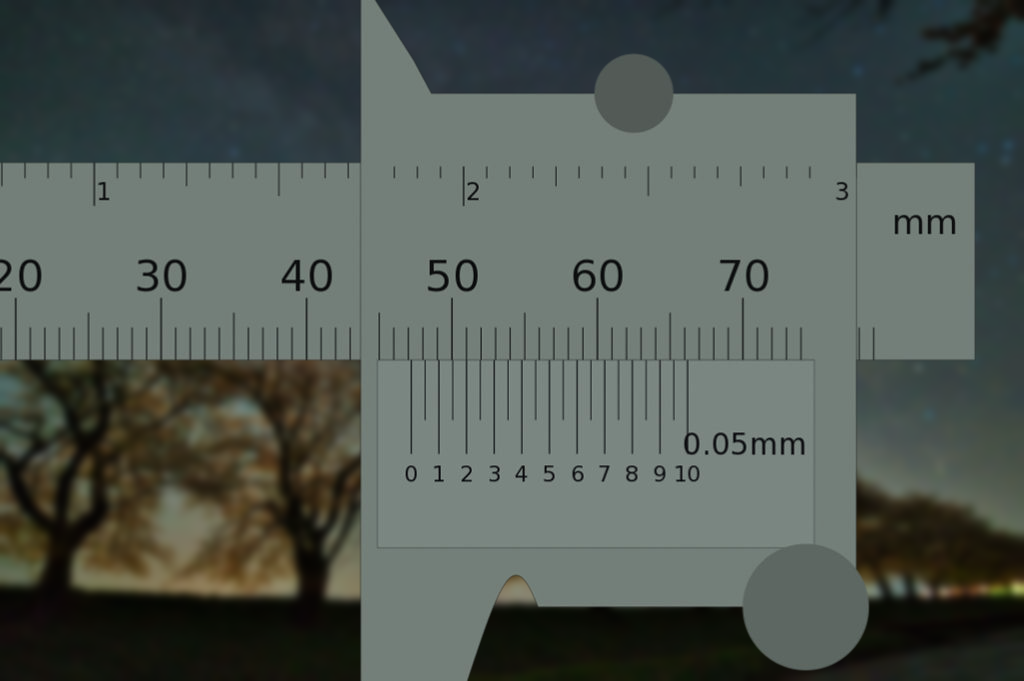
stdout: 47.2 mm
